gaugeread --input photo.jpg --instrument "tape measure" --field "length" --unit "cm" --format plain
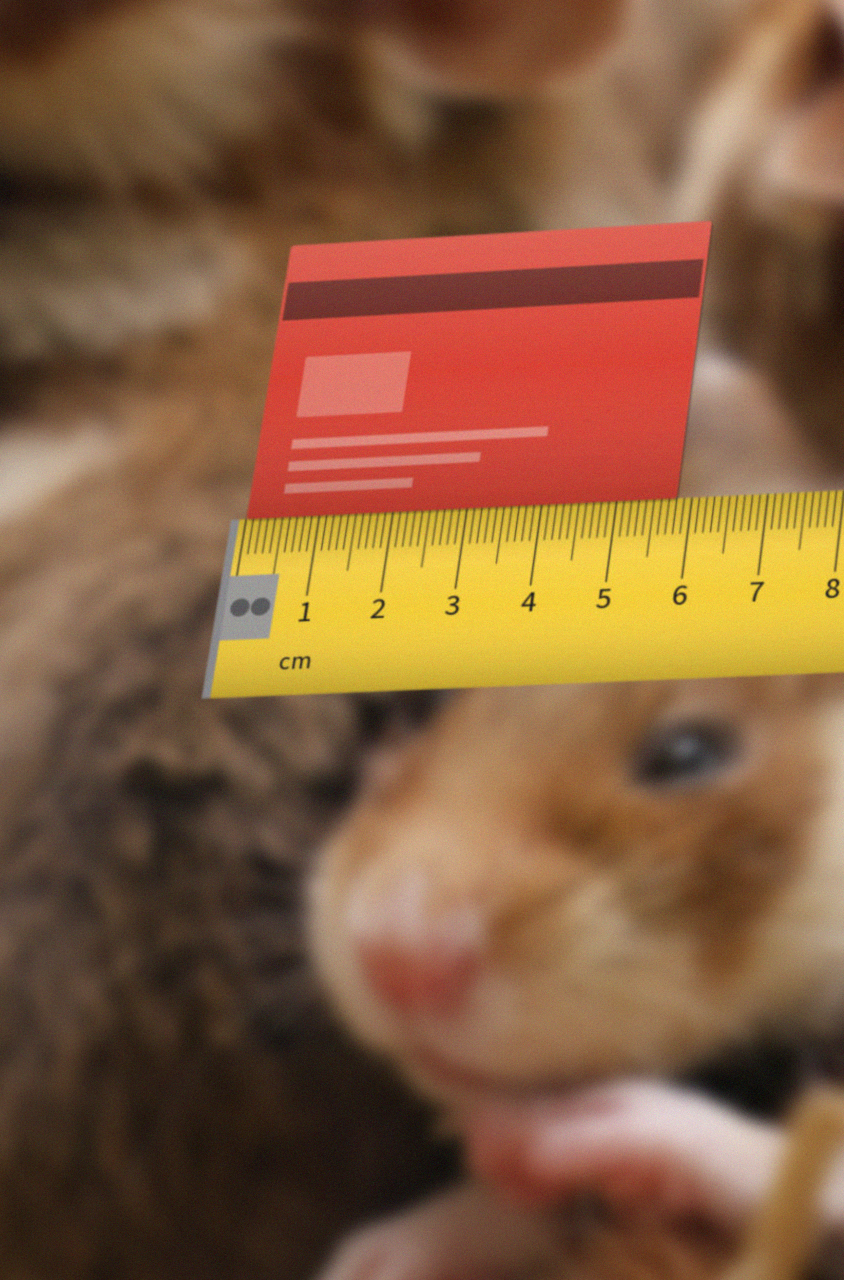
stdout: 5.8 cm
